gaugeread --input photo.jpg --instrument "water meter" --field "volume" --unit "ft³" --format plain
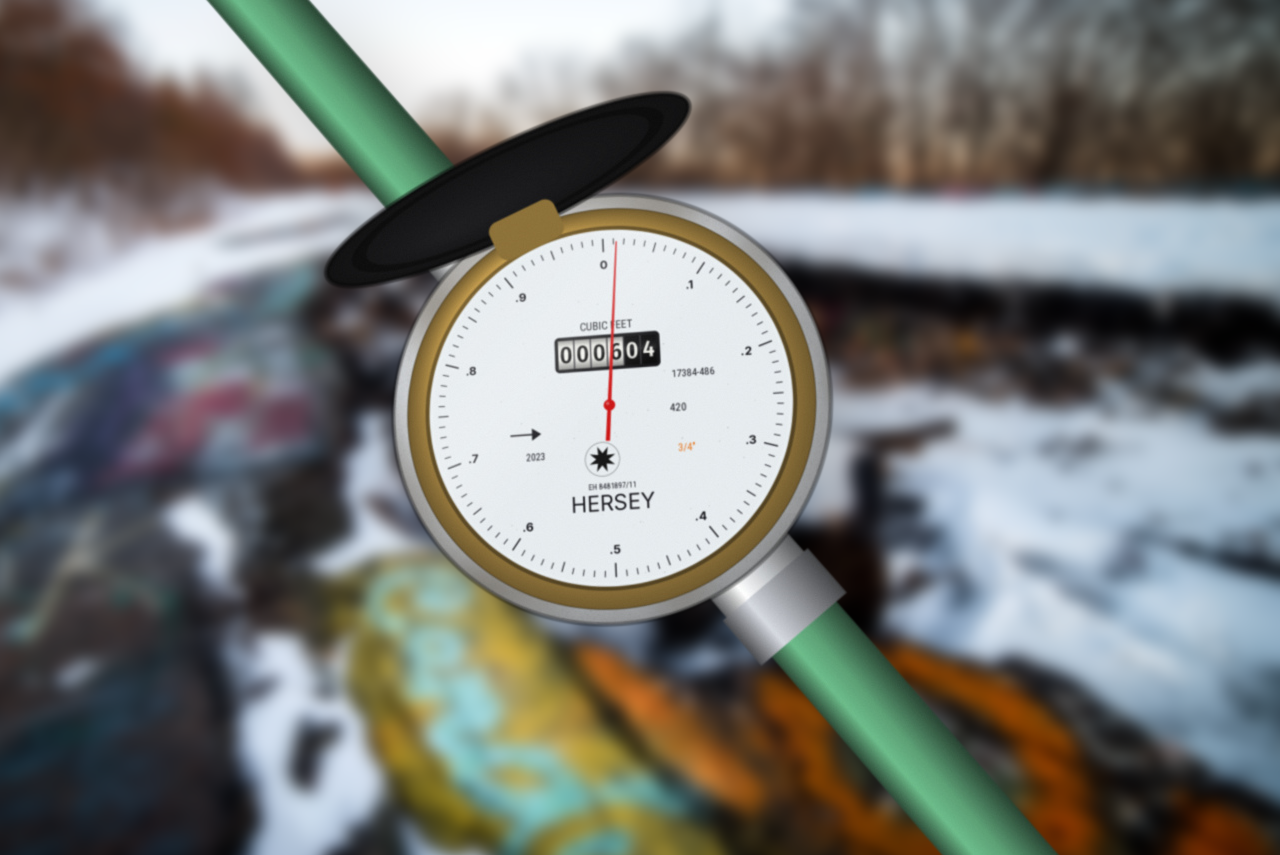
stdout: 604.01 ft³
